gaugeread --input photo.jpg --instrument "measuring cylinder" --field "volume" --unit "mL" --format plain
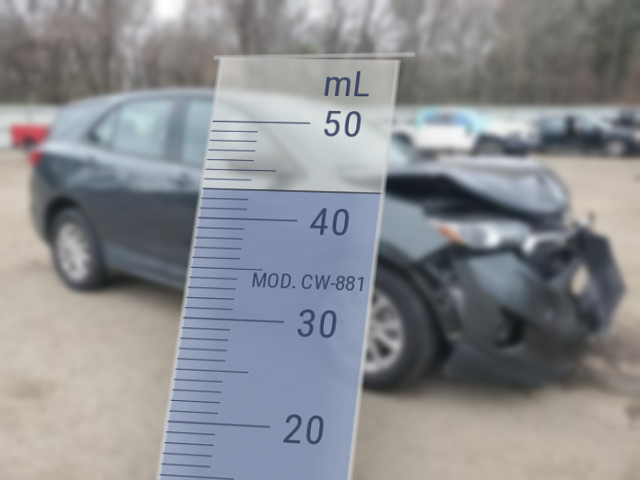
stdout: 43 mL
